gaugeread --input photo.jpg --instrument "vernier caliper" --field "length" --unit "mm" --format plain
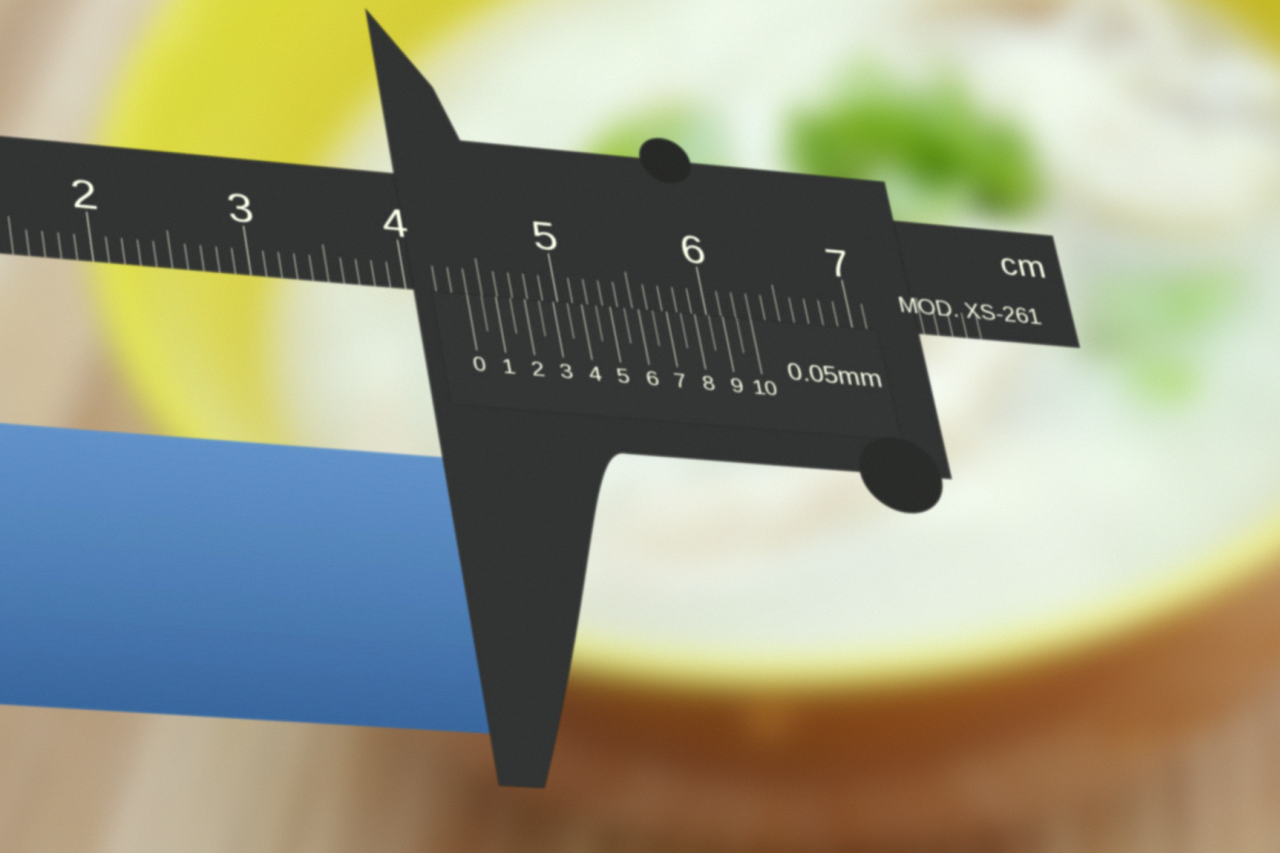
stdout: 44.0 mm
